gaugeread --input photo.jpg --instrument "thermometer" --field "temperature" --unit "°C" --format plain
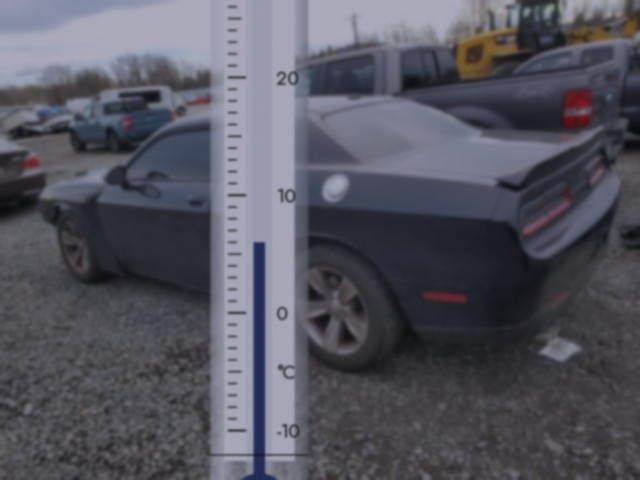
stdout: 6 °C
